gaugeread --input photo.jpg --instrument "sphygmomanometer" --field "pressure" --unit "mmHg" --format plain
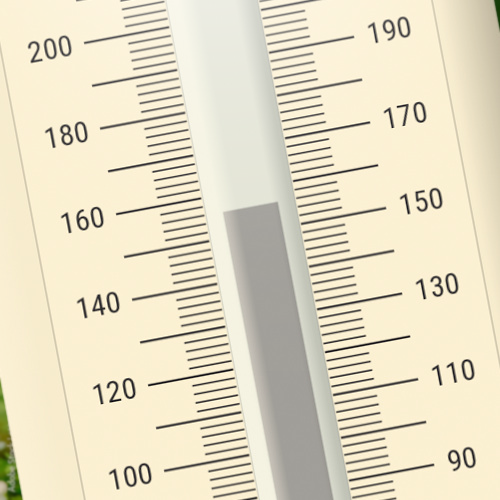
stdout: 156 mmHg
